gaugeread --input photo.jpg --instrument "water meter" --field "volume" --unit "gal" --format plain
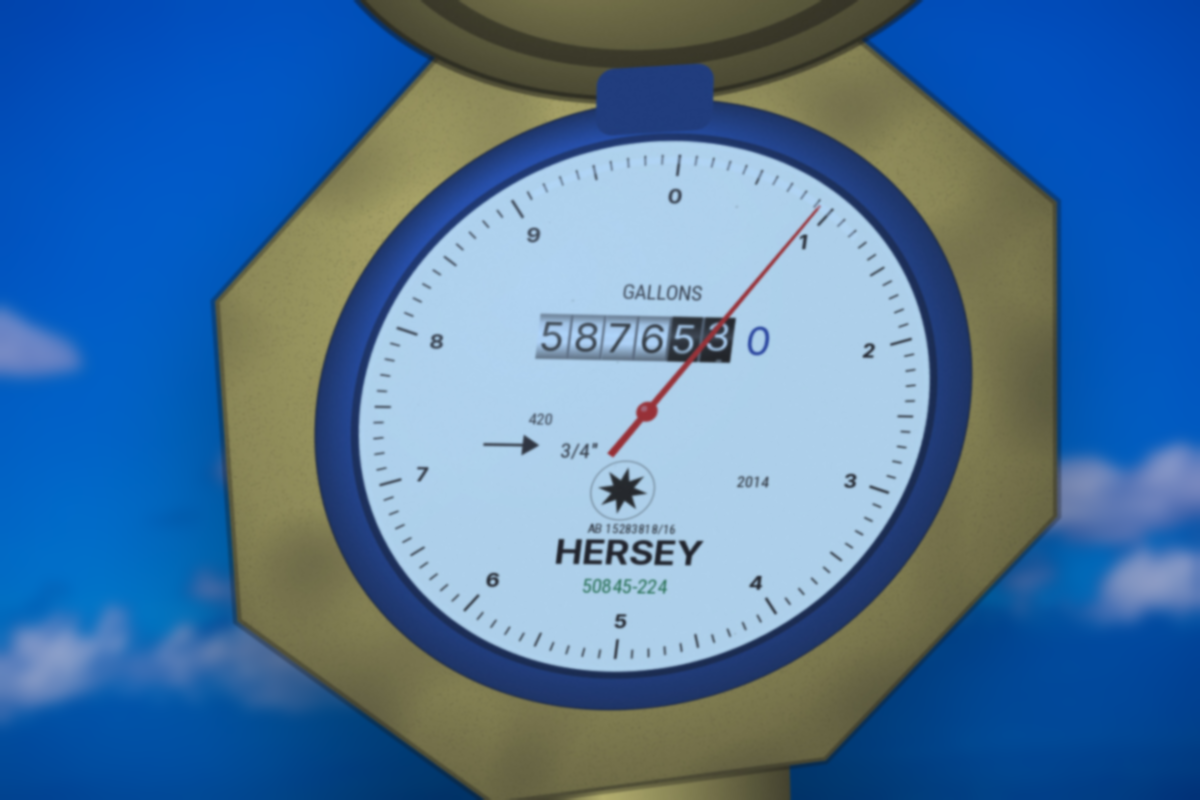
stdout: 5876530.9 gal
